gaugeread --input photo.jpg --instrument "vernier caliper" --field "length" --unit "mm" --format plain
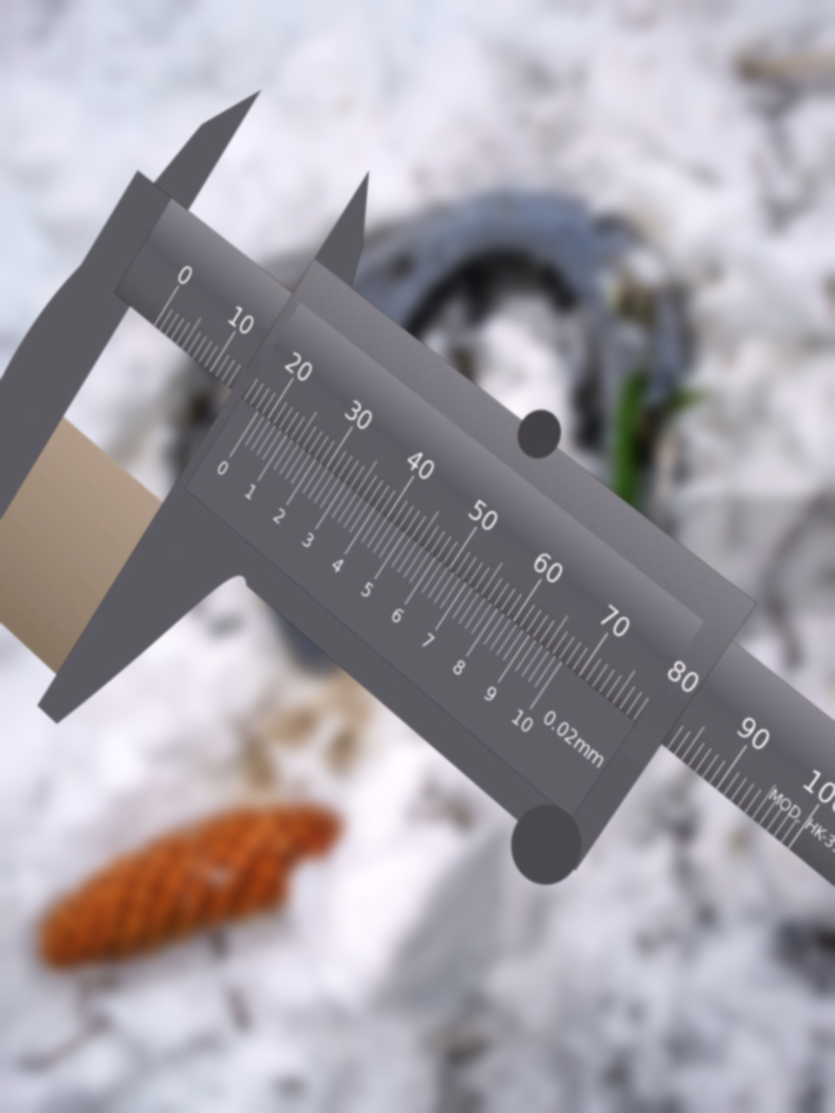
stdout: 18.4 mm
